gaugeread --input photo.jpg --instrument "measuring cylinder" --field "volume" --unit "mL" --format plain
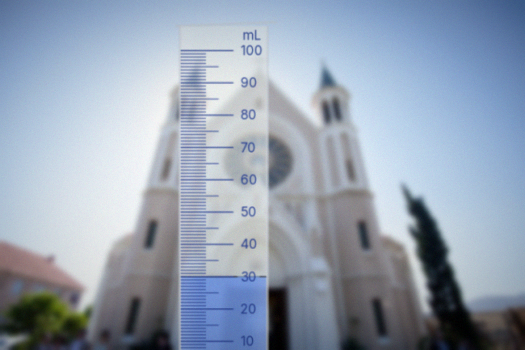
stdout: 30 mL
